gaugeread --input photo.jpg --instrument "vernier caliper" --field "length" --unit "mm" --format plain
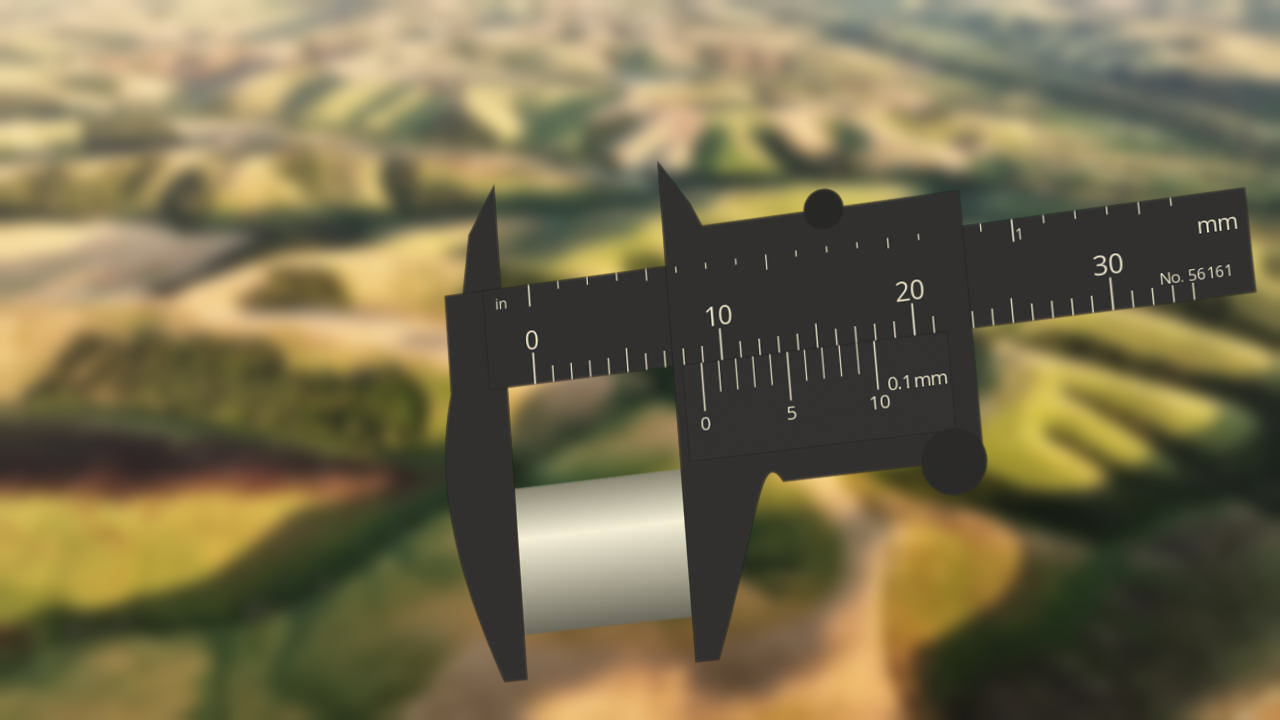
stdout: 8.9 mm
